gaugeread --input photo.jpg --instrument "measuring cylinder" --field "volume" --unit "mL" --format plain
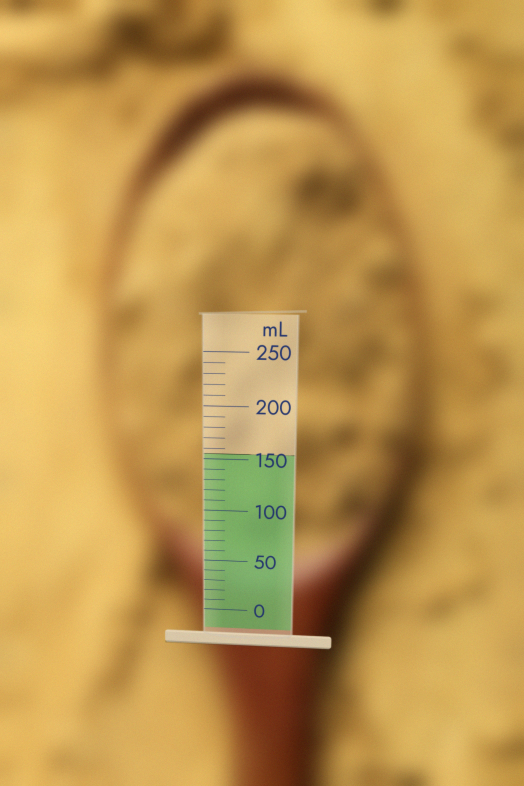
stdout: 155 mL
